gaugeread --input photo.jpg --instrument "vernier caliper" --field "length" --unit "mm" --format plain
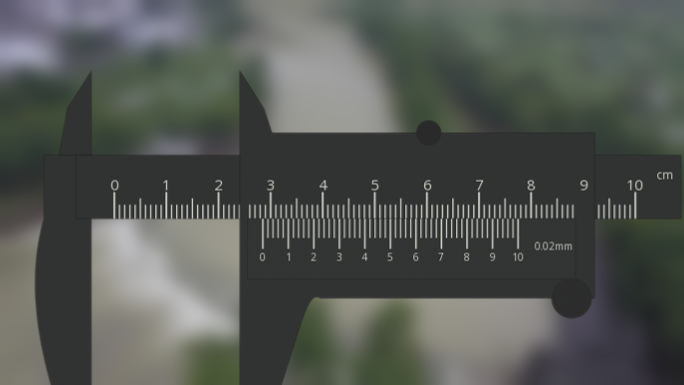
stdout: 28.5 mm
